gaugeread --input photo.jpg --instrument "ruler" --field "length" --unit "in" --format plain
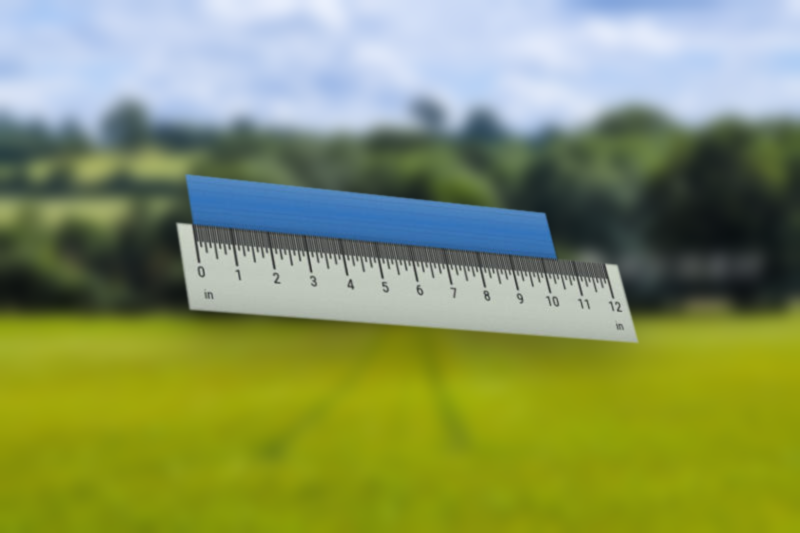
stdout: 10.5 in
